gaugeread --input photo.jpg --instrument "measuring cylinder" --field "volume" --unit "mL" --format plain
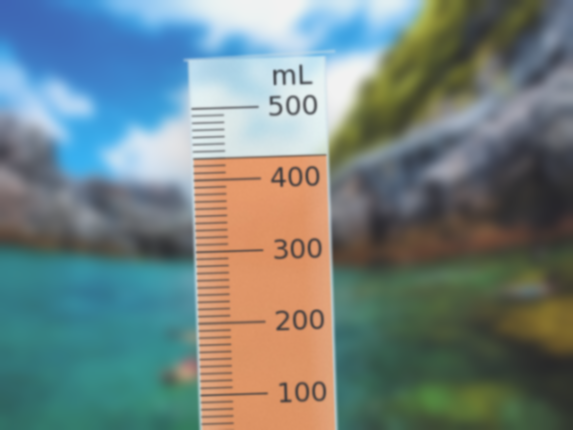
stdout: 430 mL
